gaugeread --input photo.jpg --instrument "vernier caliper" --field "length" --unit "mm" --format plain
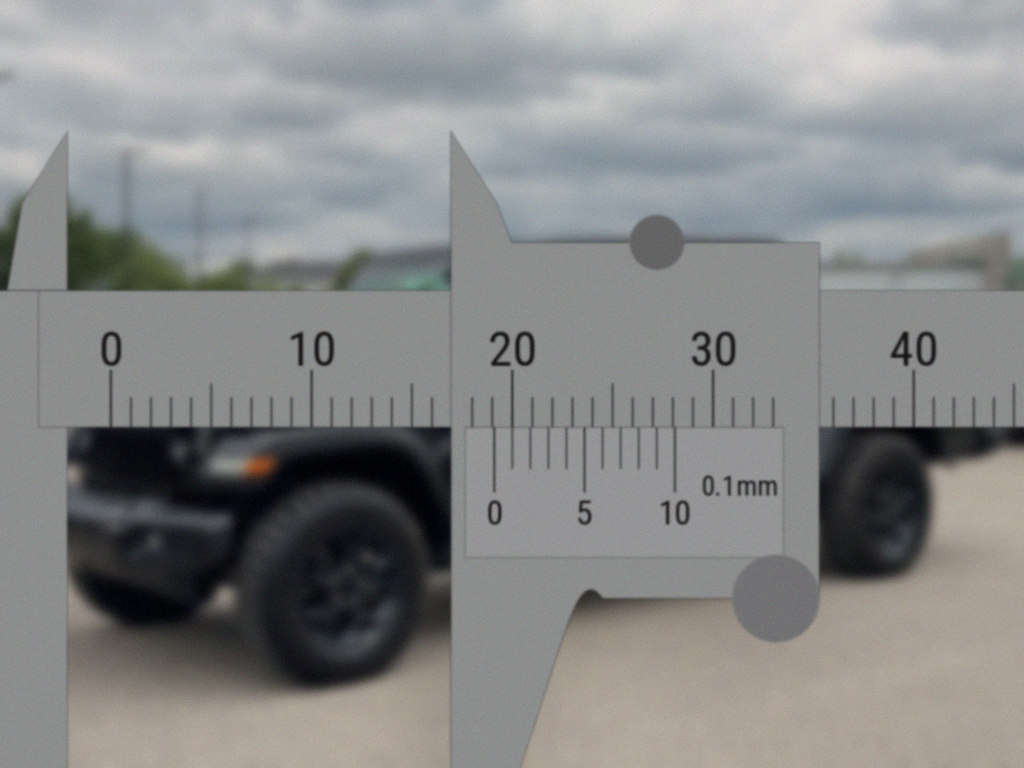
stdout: 19.1 mm
